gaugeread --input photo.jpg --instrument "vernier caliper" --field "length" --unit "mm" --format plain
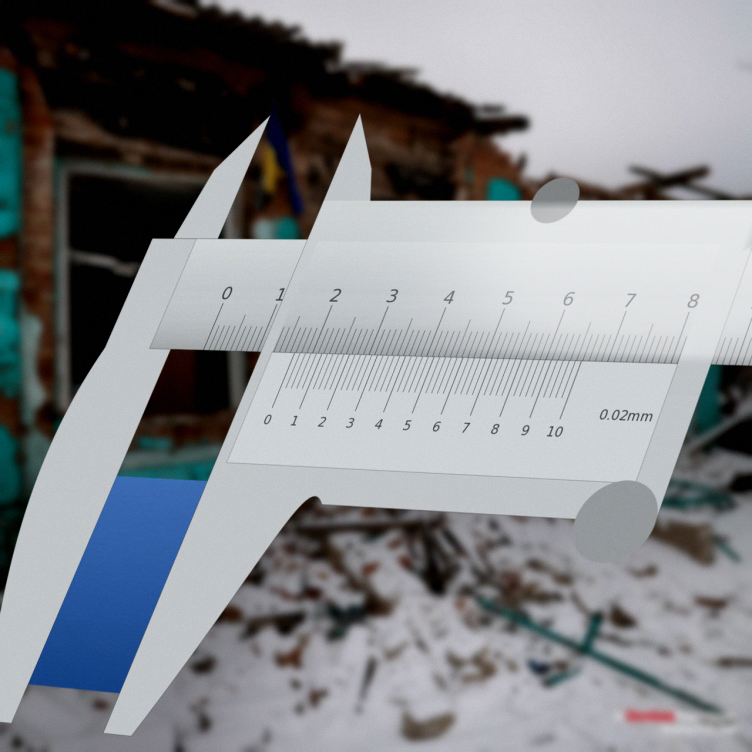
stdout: 16.8 mm
